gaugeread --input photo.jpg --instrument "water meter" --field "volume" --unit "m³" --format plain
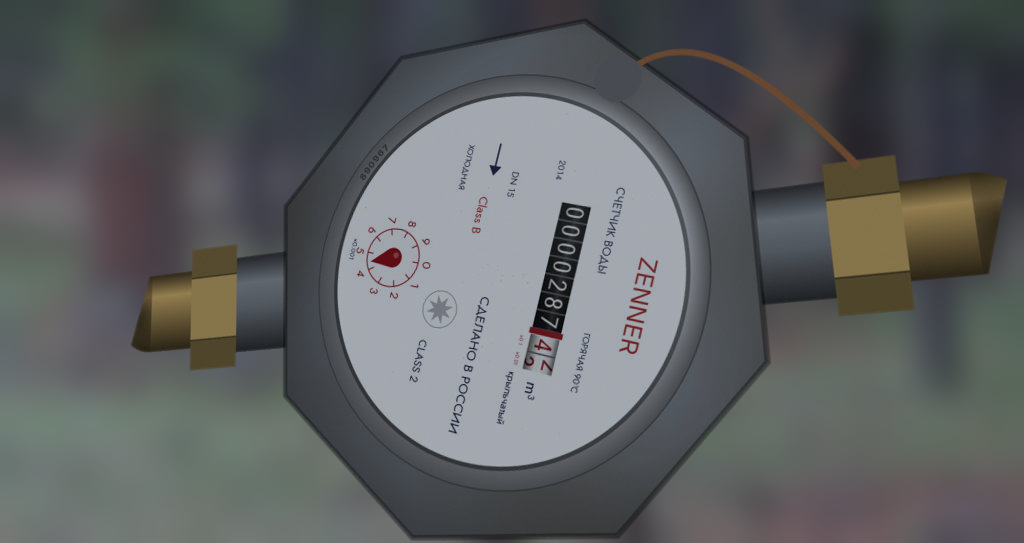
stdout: 287.424 m³
